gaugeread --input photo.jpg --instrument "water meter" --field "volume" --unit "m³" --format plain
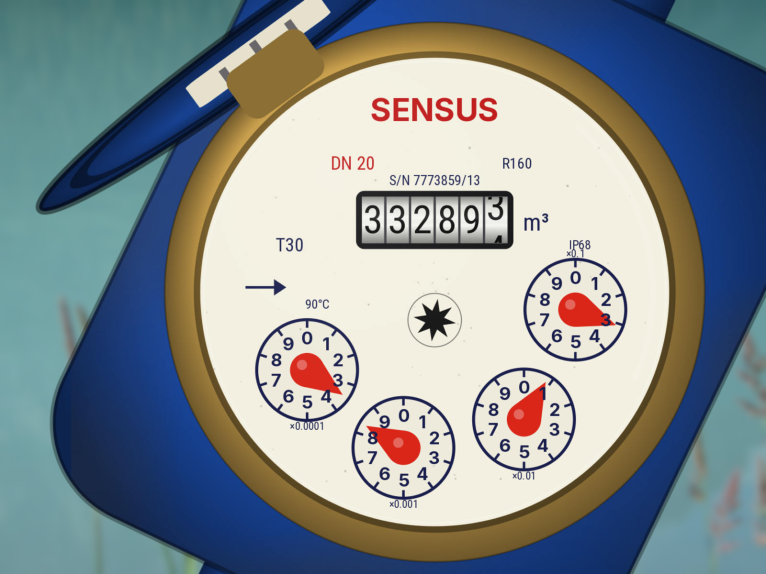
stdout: 332893.3083 m³
